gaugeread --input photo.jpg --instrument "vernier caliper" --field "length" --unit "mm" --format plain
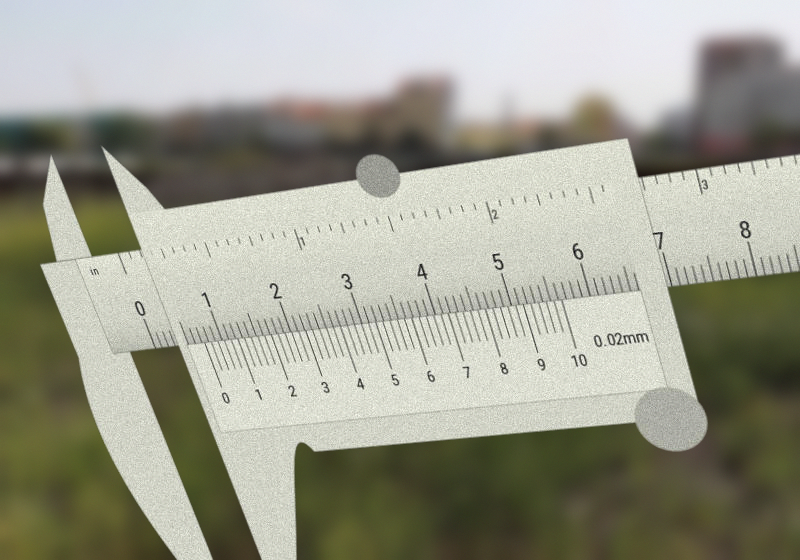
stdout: 7.4 mm
